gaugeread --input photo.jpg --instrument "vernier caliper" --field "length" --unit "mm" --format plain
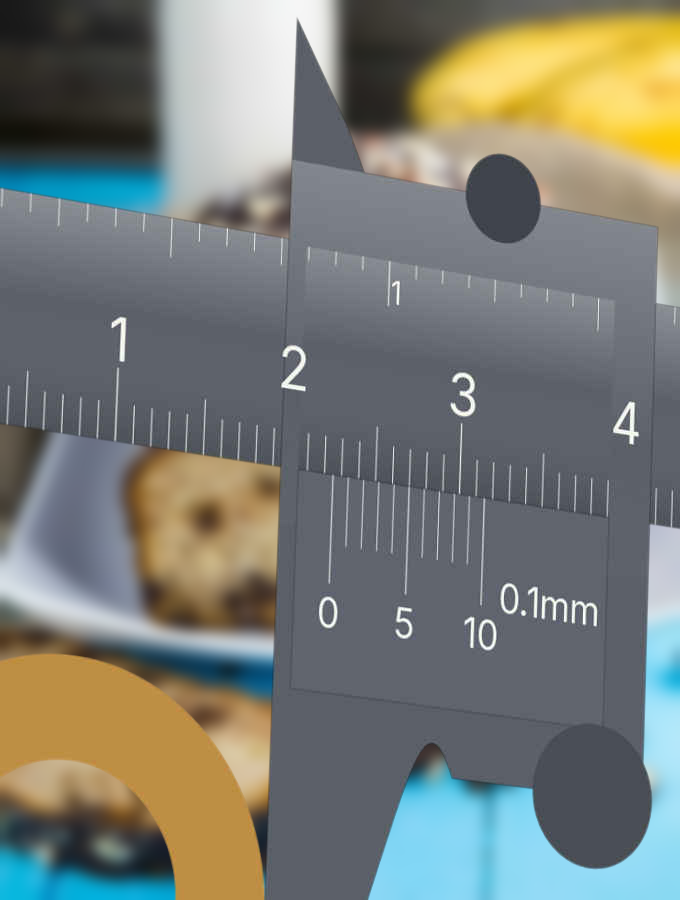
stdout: 22.5 mm
